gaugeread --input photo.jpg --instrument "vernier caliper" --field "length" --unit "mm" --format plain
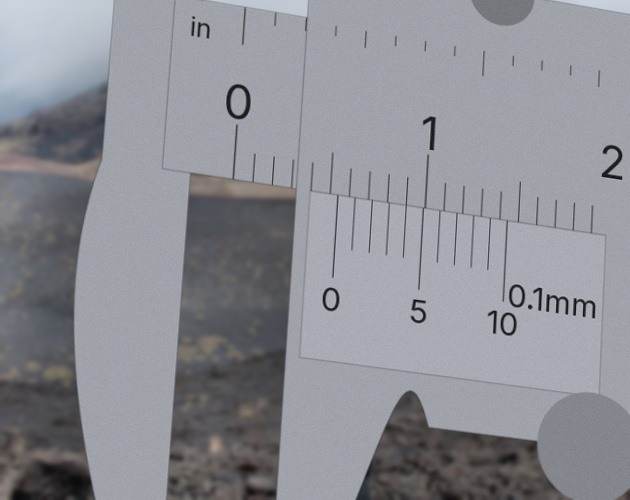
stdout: 5.4 mm
